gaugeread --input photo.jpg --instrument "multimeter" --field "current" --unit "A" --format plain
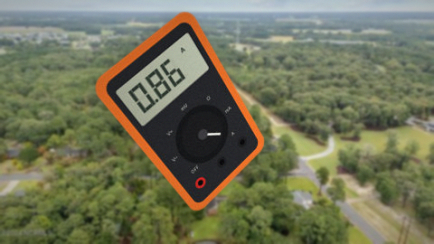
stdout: 0.86 A
